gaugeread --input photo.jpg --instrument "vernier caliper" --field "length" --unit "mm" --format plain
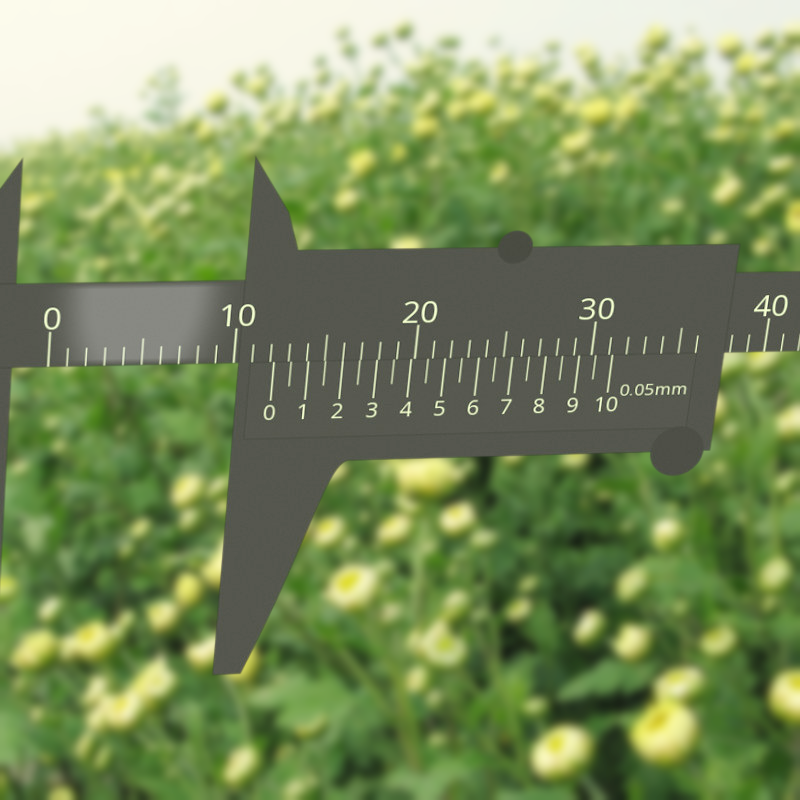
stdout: 12.2 mm
